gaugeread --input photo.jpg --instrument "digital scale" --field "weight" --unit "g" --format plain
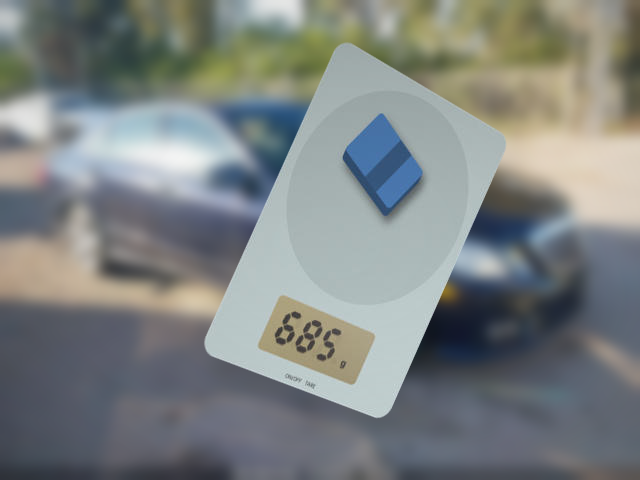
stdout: 685 g
